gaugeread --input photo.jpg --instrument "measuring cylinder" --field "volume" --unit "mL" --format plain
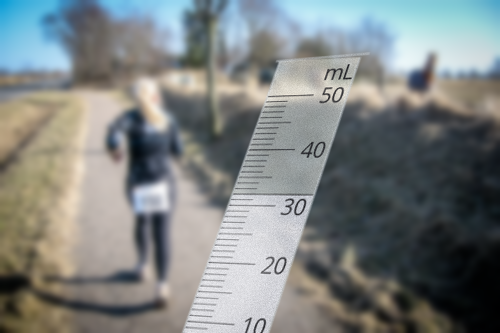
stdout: 32 mL
